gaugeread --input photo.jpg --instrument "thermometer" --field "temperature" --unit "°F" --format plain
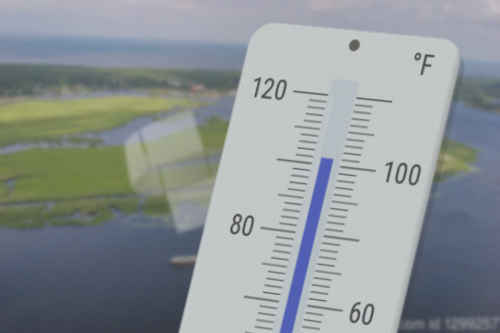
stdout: 102 °F
